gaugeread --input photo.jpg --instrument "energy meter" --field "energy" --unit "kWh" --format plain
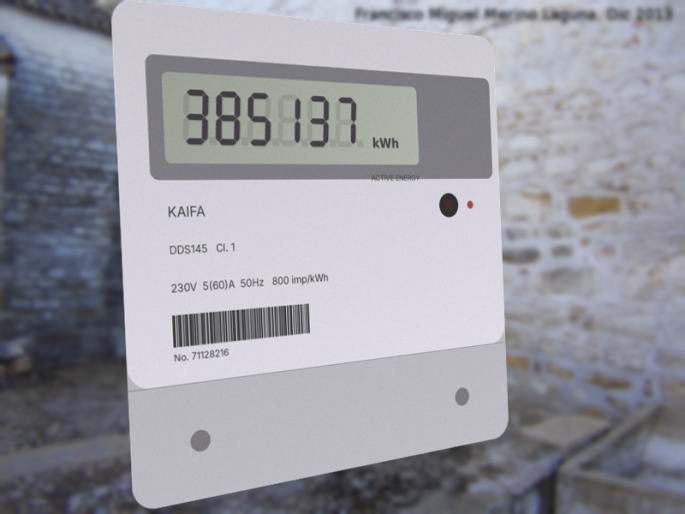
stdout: 385137 kWh
